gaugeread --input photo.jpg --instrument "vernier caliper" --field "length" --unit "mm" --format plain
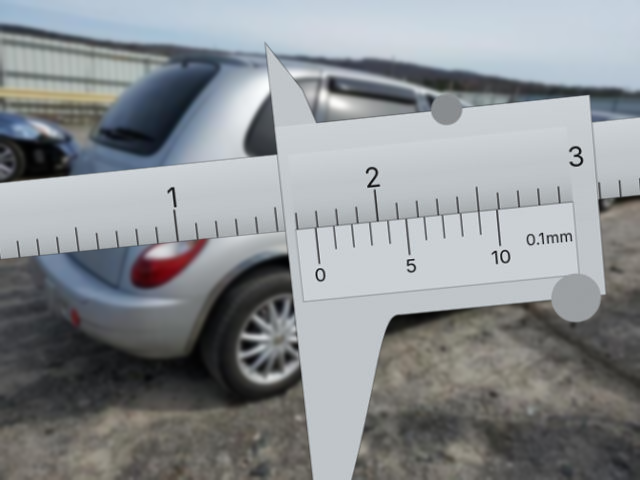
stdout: 16.9 mm
